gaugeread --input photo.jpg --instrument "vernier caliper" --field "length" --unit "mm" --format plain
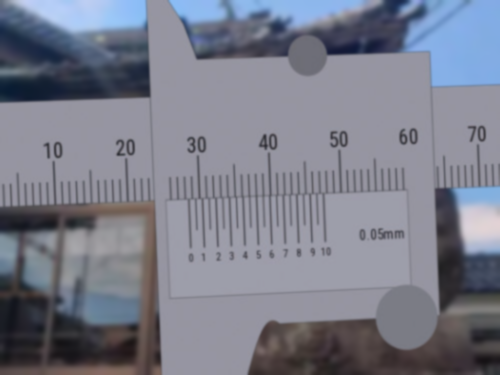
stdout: 28.5 mm
